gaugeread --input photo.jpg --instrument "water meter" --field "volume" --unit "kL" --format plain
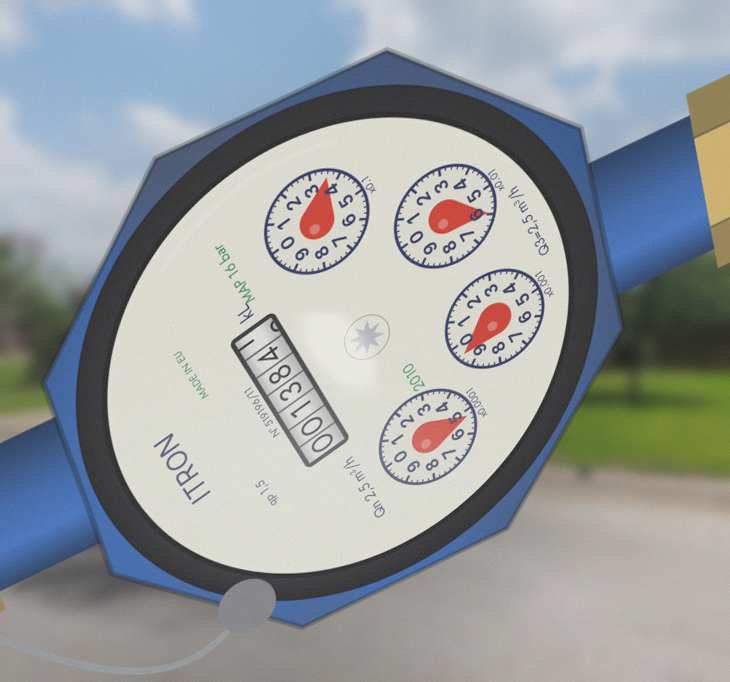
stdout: 13841.3595 kL
